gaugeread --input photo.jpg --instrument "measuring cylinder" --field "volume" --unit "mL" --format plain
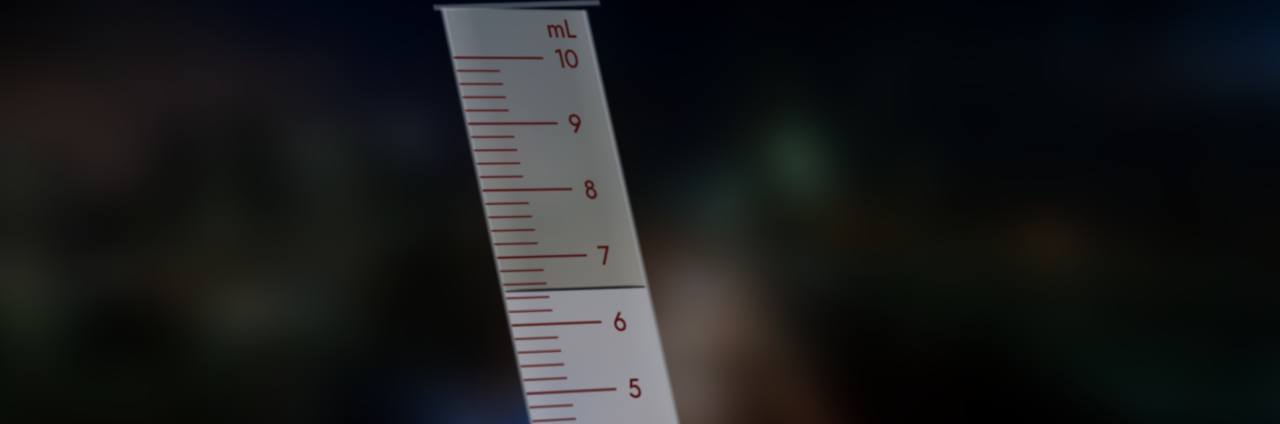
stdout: 6.5 mL
